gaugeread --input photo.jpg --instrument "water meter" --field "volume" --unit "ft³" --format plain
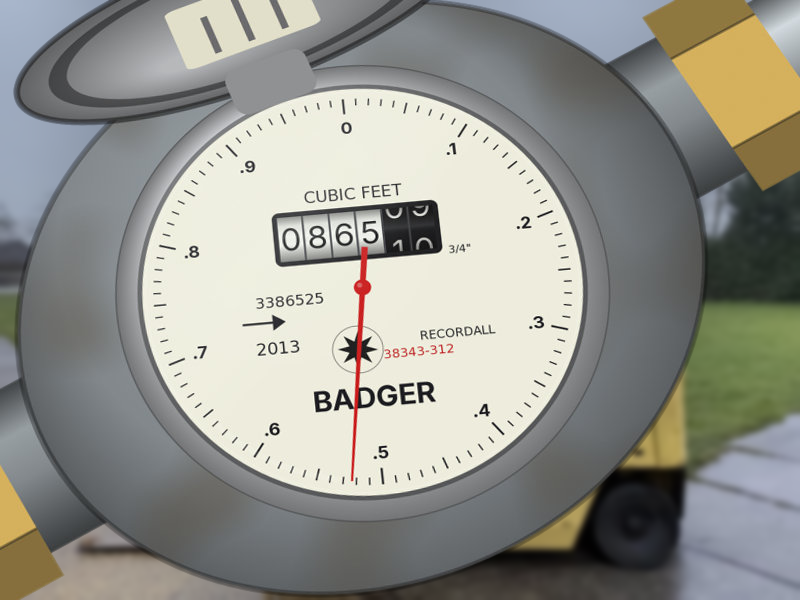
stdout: 86509.52 ft³
